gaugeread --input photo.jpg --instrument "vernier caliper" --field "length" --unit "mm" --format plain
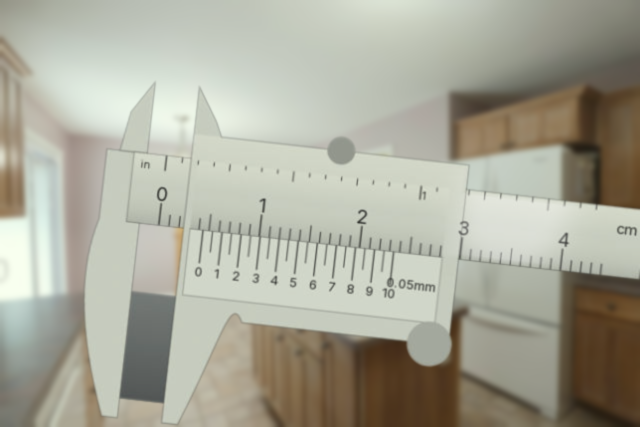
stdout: 4.4 mm
